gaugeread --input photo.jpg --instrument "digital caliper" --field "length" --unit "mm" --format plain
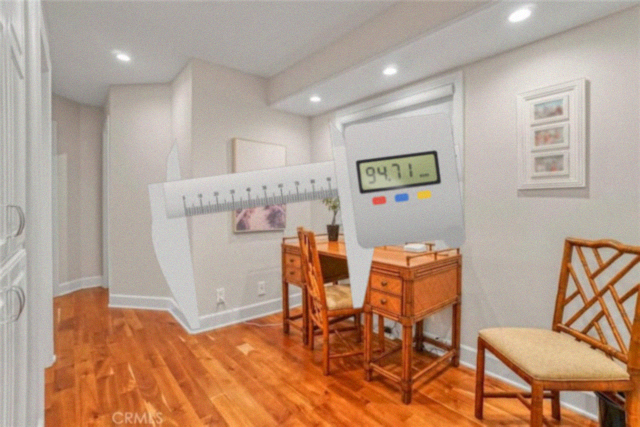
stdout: 94.71 mm
